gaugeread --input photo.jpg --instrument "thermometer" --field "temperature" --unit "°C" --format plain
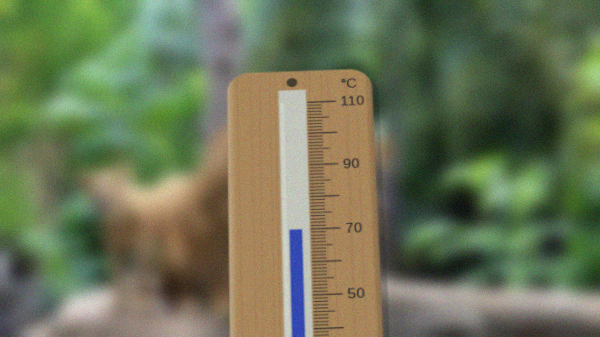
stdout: 70 °C
